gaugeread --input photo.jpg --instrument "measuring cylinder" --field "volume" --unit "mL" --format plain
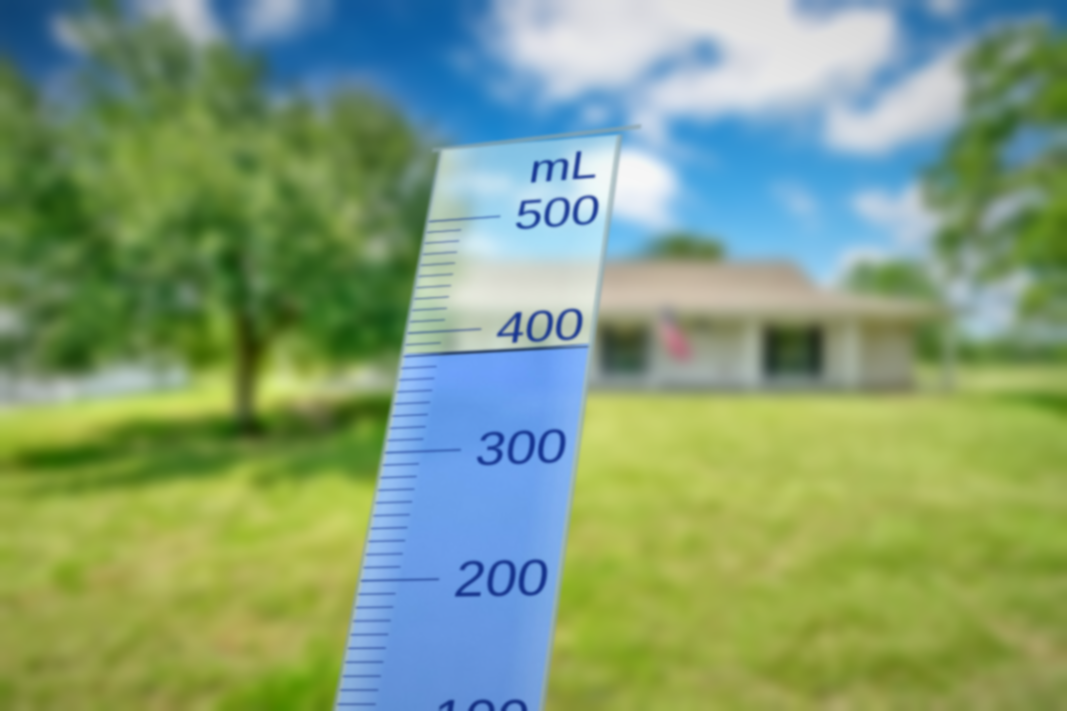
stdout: 380 mL
